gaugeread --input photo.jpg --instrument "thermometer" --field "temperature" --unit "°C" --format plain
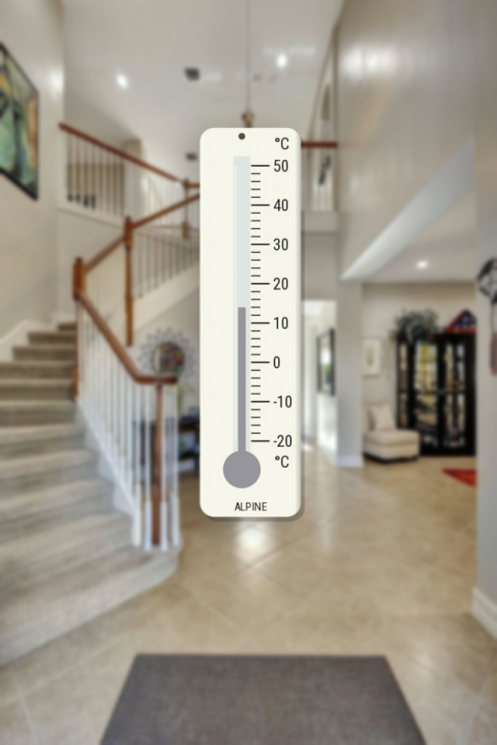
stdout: 14 °C
